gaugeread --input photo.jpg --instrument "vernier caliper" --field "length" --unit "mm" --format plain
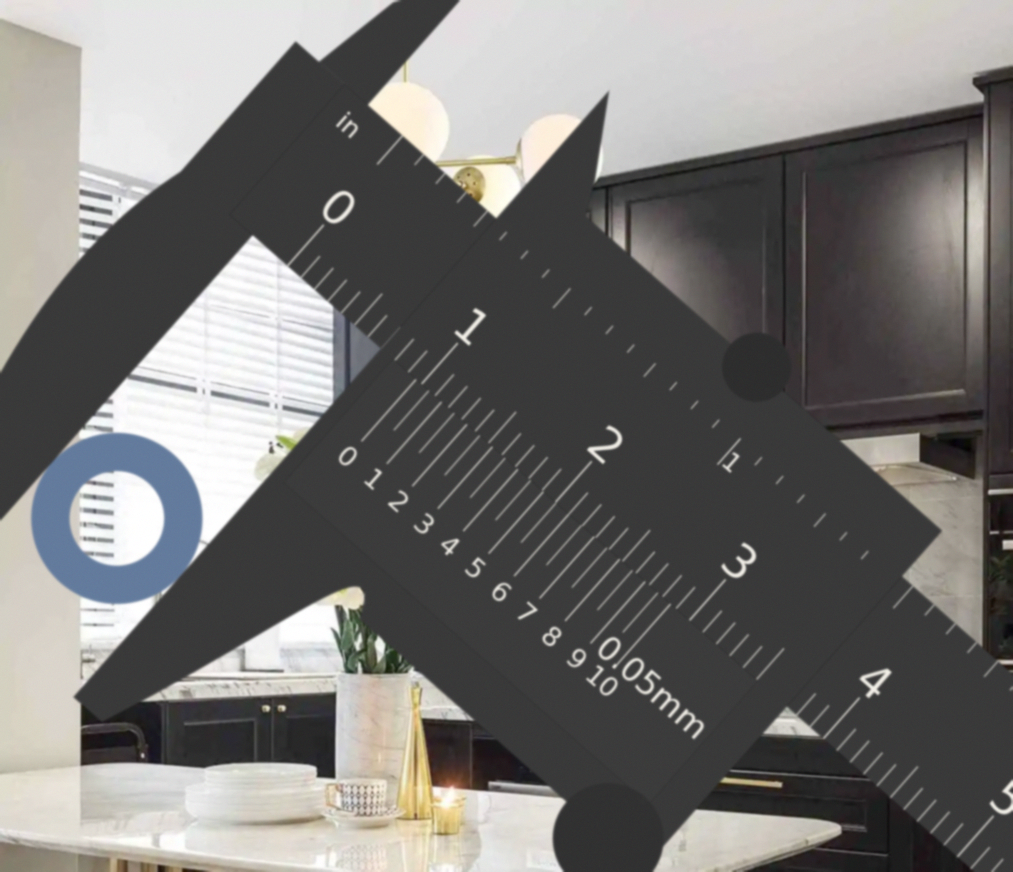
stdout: 9.6 mm
